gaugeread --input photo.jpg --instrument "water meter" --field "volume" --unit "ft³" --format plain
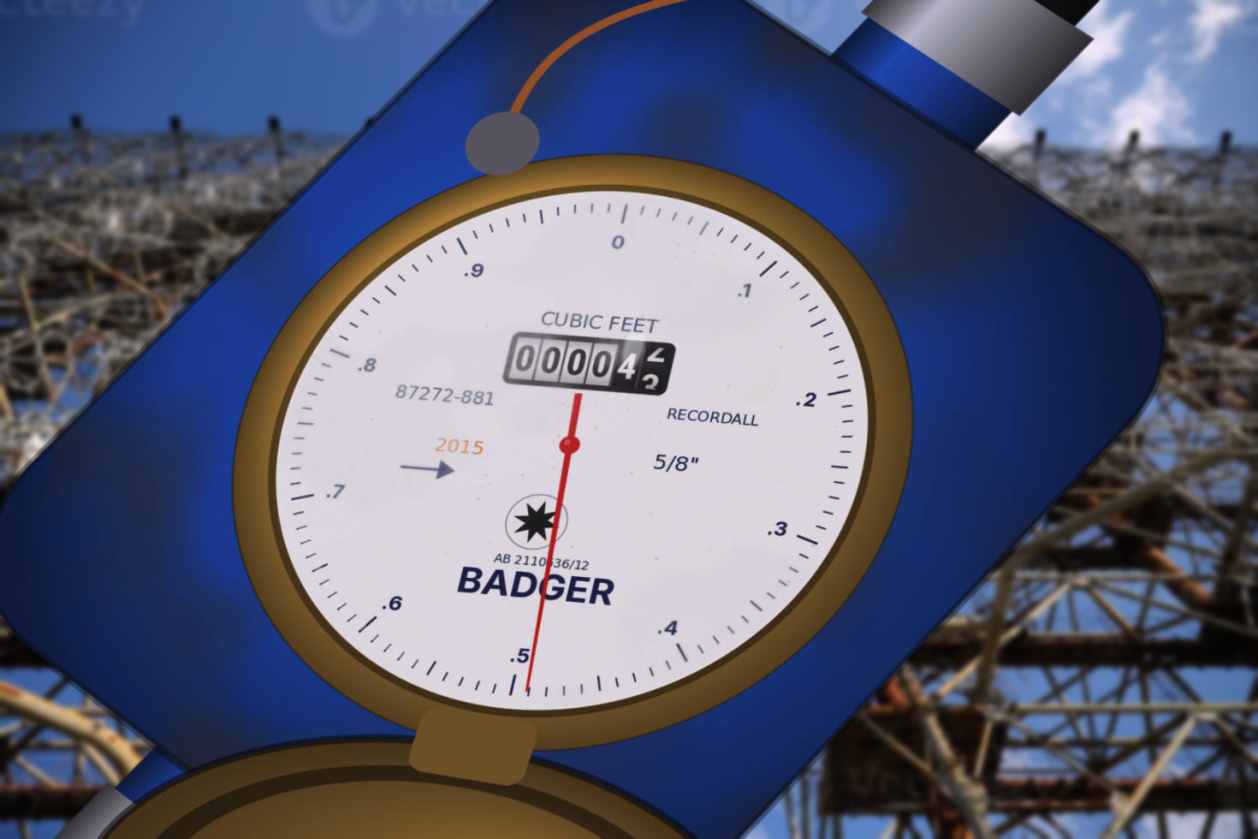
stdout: 42.49 ft³
